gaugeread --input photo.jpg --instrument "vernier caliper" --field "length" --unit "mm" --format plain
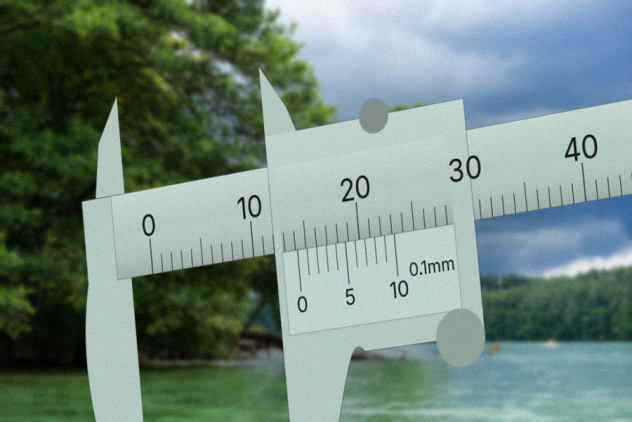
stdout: 14.2 mm
